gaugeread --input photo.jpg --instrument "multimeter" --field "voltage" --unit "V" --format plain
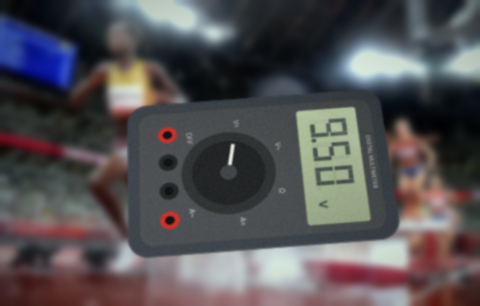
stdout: 9.50 V
